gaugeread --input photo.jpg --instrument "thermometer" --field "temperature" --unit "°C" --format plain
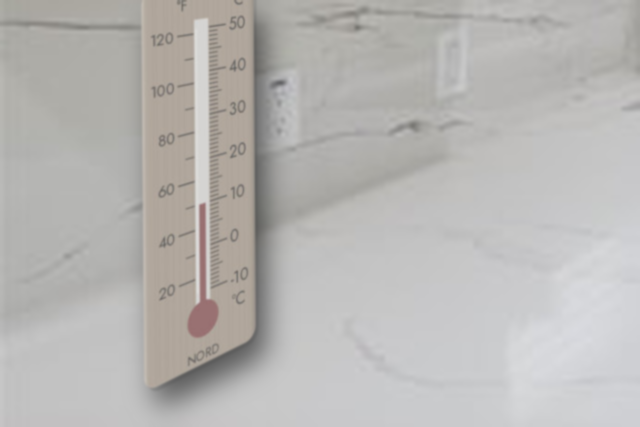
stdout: 10 °C
